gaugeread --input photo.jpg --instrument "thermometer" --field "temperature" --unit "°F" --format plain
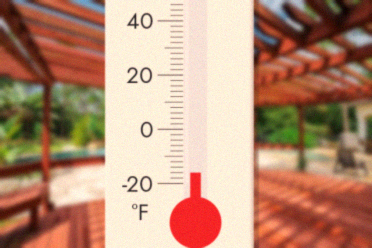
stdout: -16 °F
